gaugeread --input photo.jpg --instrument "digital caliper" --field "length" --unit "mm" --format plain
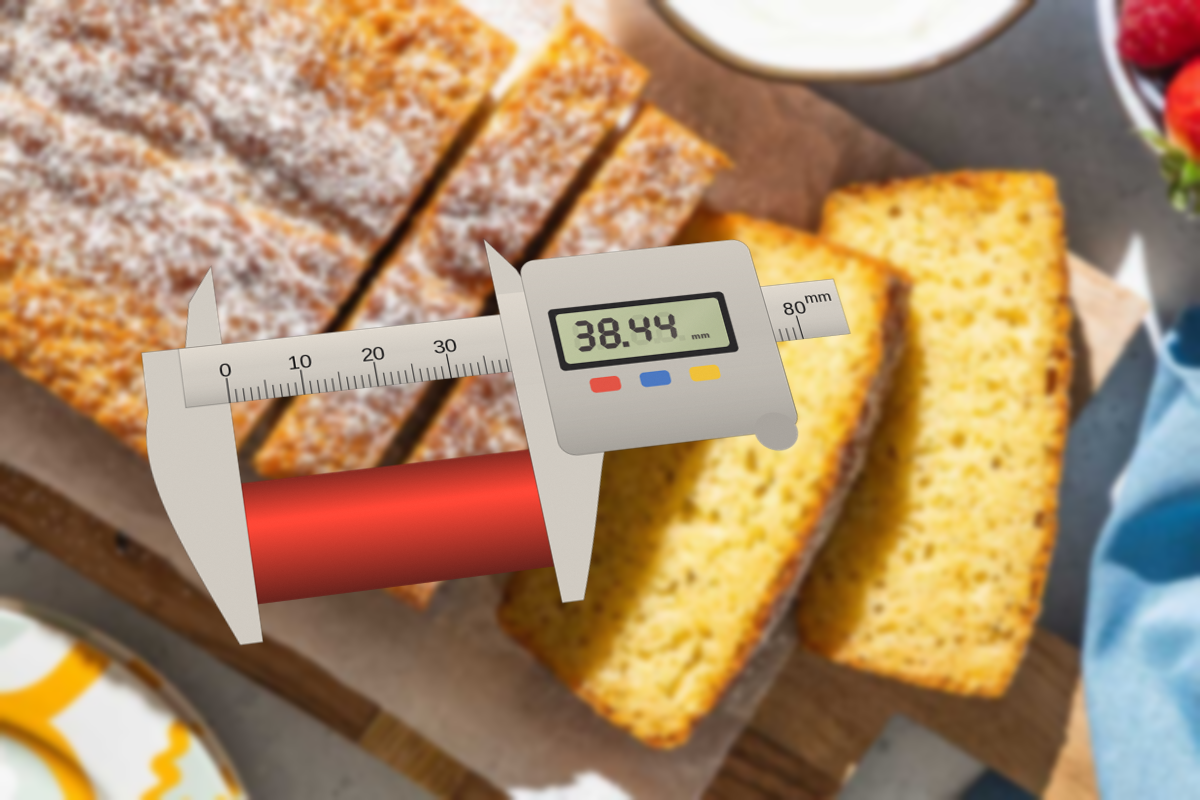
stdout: 38.44 mm
